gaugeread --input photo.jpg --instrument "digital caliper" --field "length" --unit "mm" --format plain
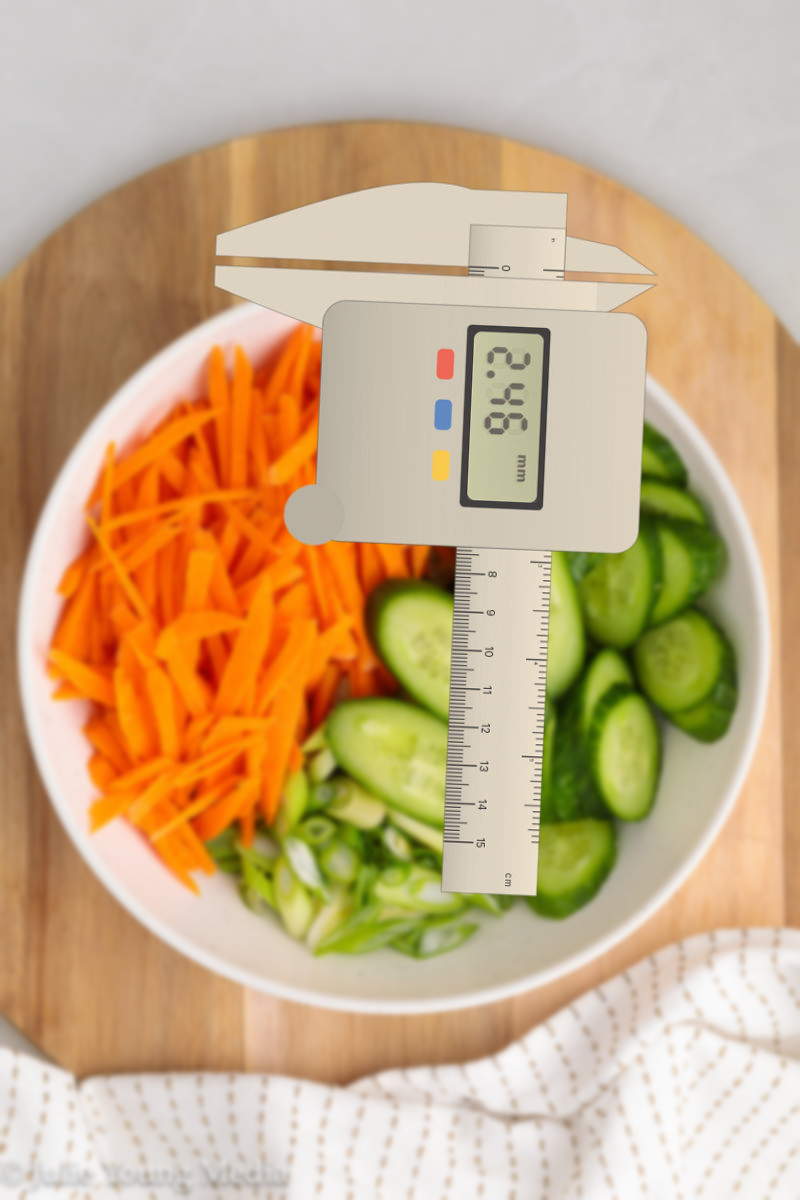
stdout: 2.46 mm
